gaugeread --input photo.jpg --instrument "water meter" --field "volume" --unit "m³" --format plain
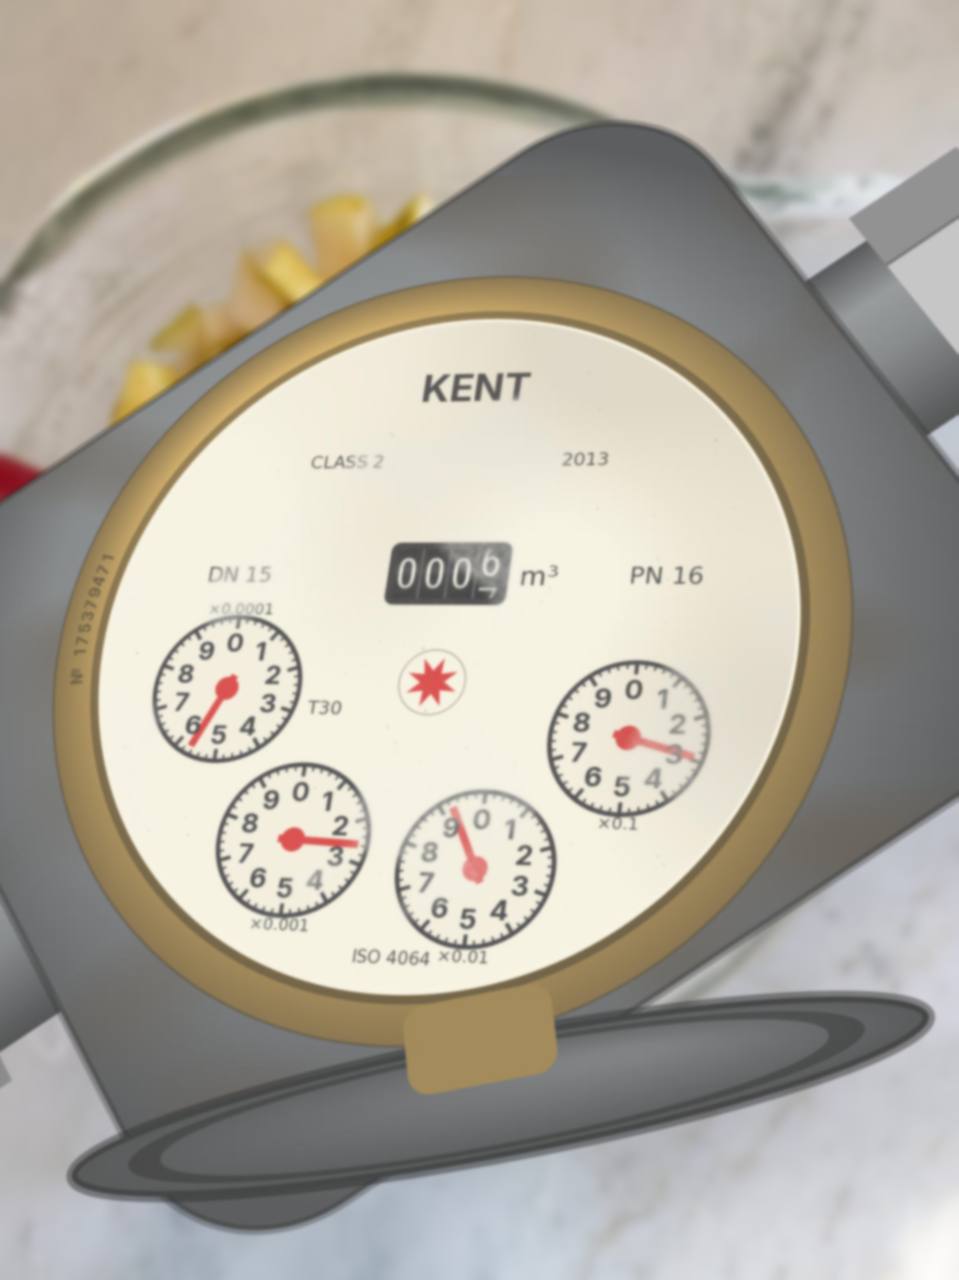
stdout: 6.2925 m³
